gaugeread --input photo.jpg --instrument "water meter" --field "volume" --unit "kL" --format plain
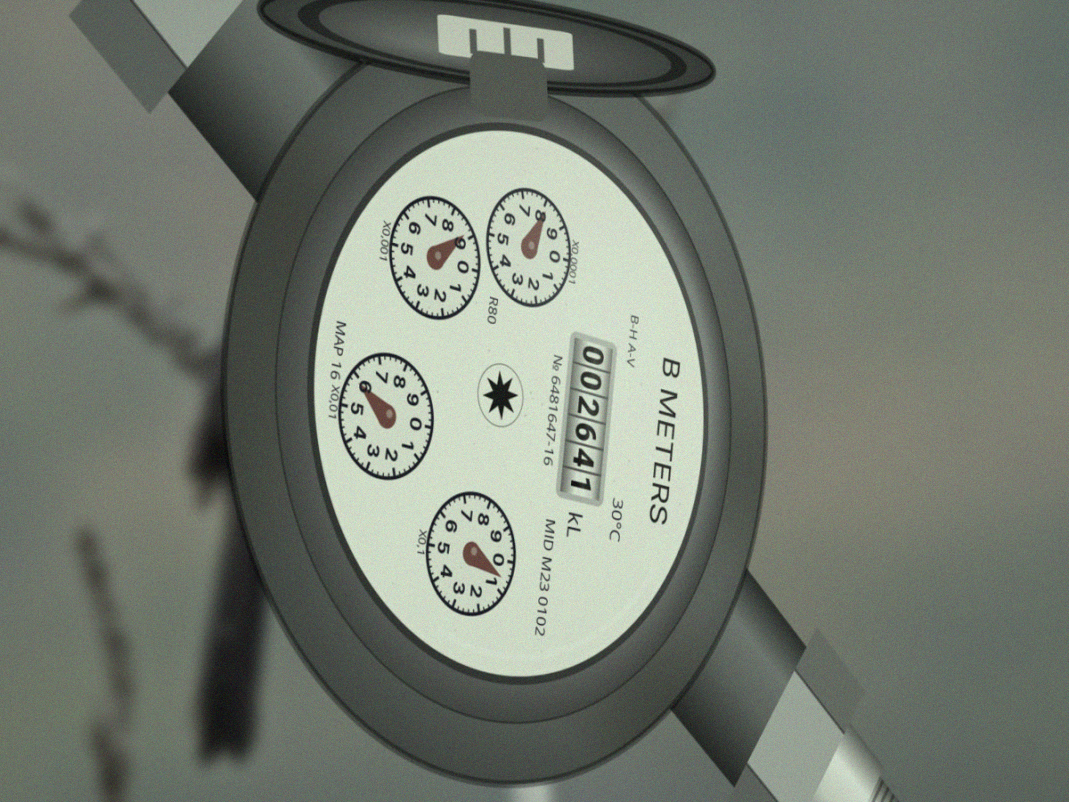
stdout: 2641.0588 kL
